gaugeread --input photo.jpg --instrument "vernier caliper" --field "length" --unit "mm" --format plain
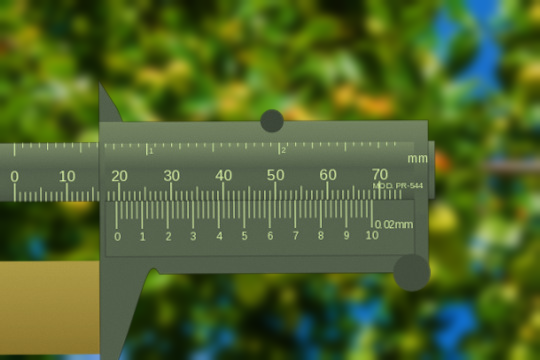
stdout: 19.5 mm
